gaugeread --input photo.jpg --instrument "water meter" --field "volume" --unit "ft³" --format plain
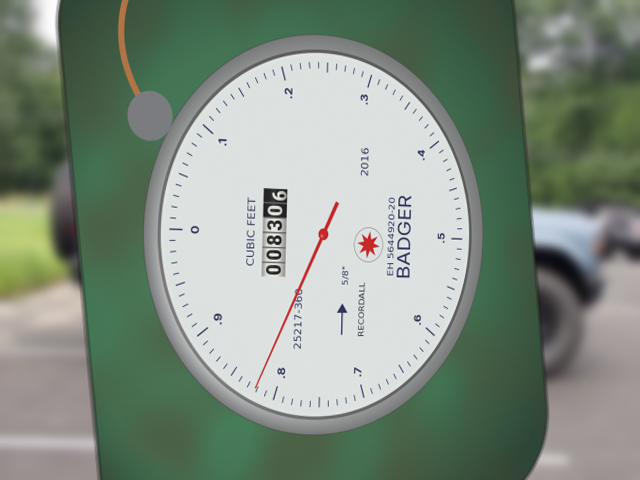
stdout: 8305.82 ft³
